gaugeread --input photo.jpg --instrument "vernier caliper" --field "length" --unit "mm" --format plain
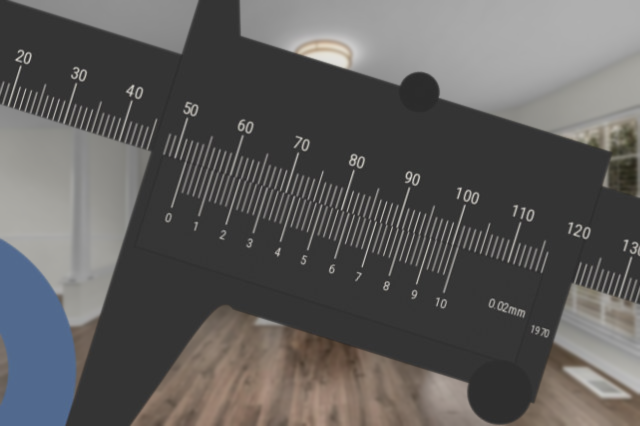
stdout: 52.0 mm
